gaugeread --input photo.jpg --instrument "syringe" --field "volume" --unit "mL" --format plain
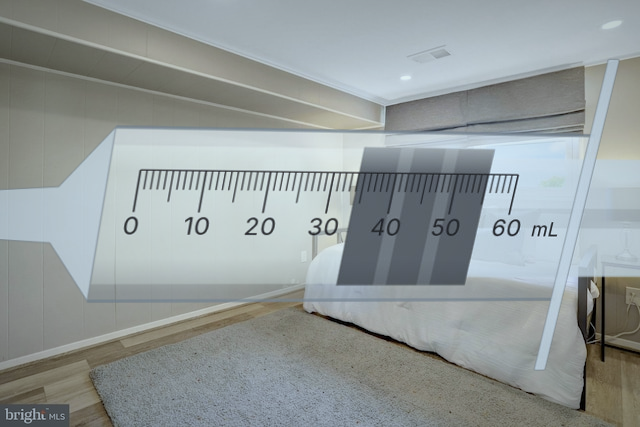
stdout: 34 mL
